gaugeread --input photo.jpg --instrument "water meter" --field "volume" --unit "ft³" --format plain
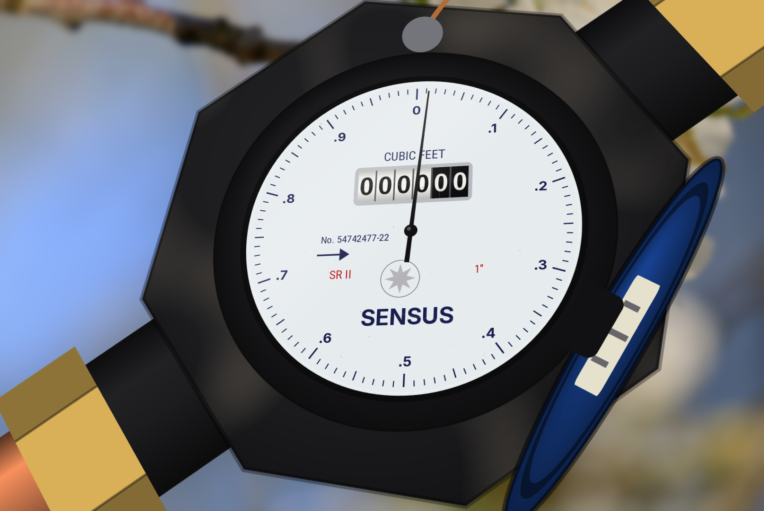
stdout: 0.01 ft³
